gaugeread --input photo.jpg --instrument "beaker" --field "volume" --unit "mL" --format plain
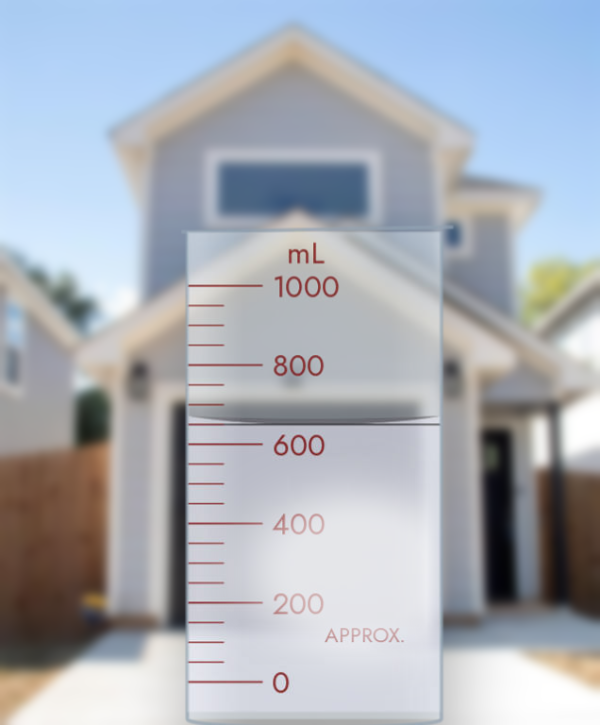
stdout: 650 mL
